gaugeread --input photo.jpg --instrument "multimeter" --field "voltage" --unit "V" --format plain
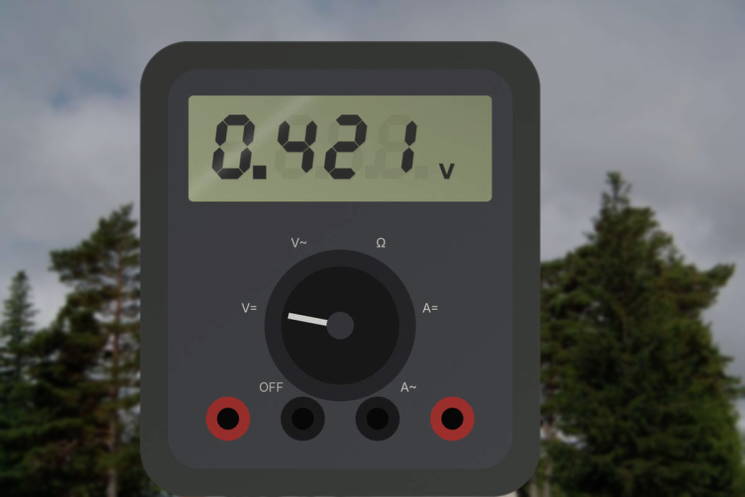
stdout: 0.421 V
